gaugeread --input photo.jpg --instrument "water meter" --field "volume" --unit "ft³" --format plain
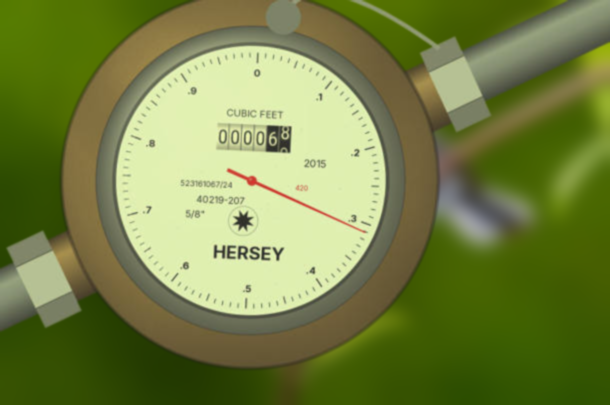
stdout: 68.31 ft³
